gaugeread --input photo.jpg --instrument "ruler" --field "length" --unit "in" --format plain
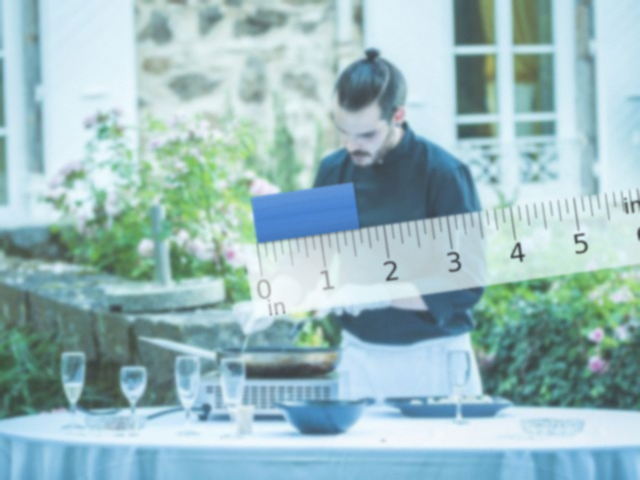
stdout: 1.625 in
